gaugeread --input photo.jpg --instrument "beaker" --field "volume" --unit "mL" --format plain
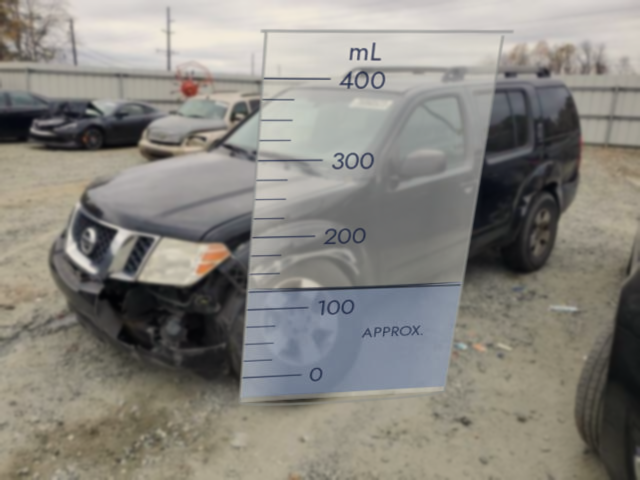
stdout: 125 mL
